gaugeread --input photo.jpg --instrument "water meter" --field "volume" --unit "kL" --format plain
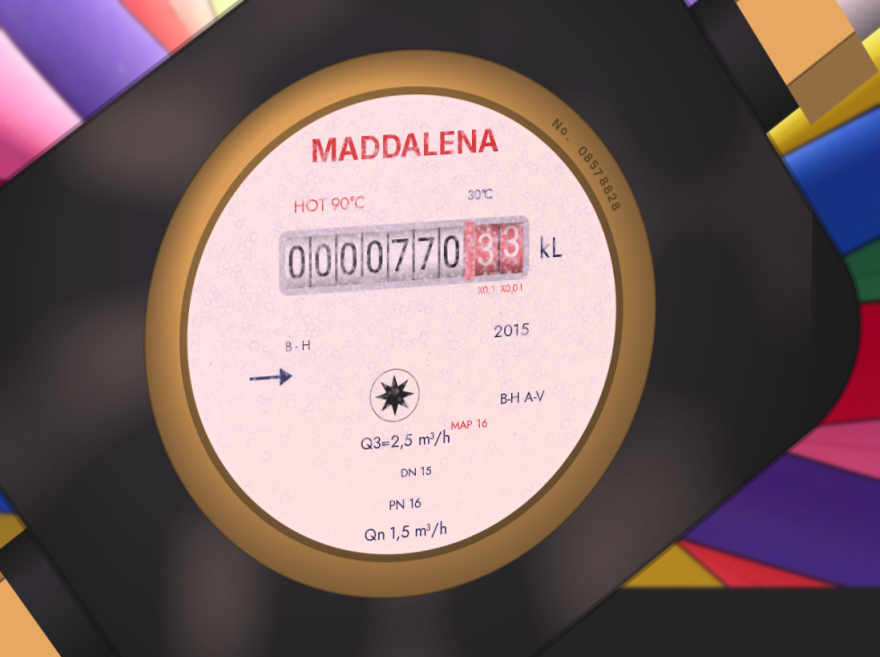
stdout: 770.33 kL
